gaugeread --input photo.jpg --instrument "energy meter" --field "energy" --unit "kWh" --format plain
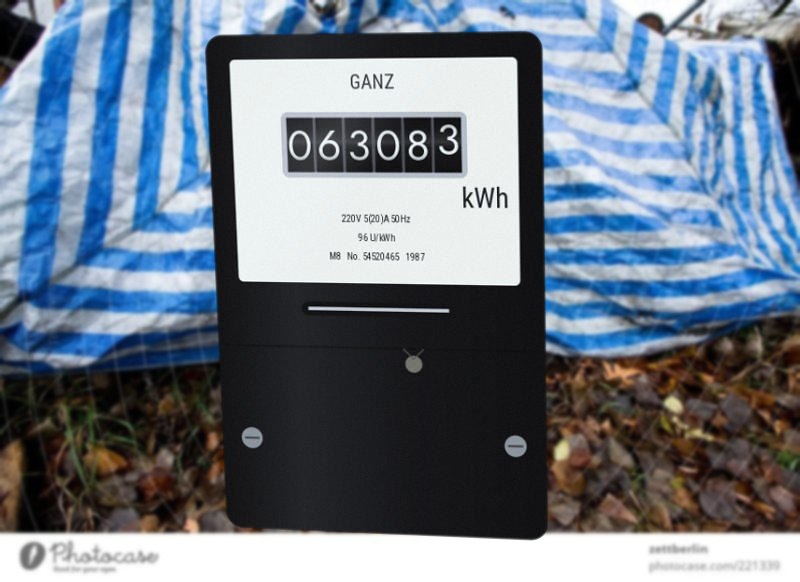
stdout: 63083 kWh
